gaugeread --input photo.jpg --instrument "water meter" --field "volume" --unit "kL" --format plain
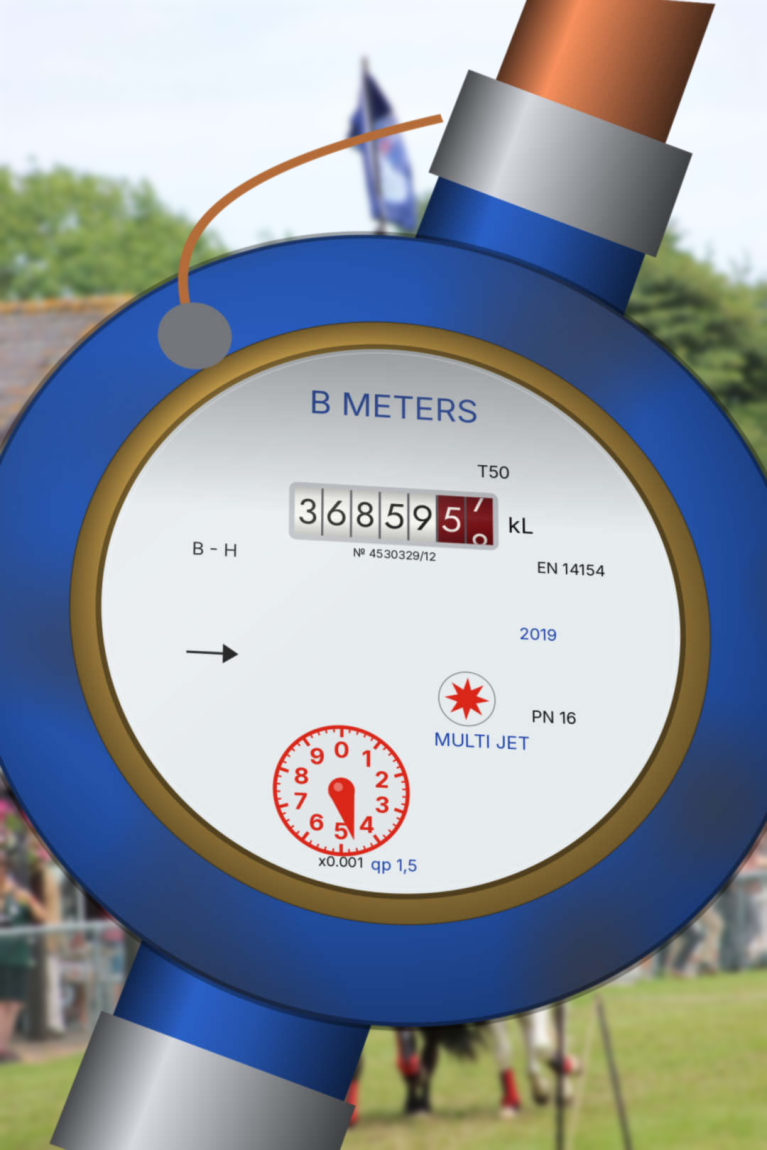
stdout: 36859.574 kL
